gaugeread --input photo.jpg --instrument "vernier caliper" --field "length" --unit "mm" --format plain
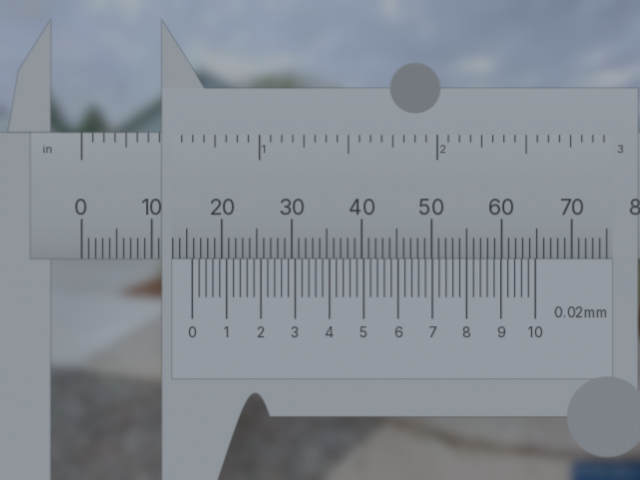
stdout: 15.8 mm
